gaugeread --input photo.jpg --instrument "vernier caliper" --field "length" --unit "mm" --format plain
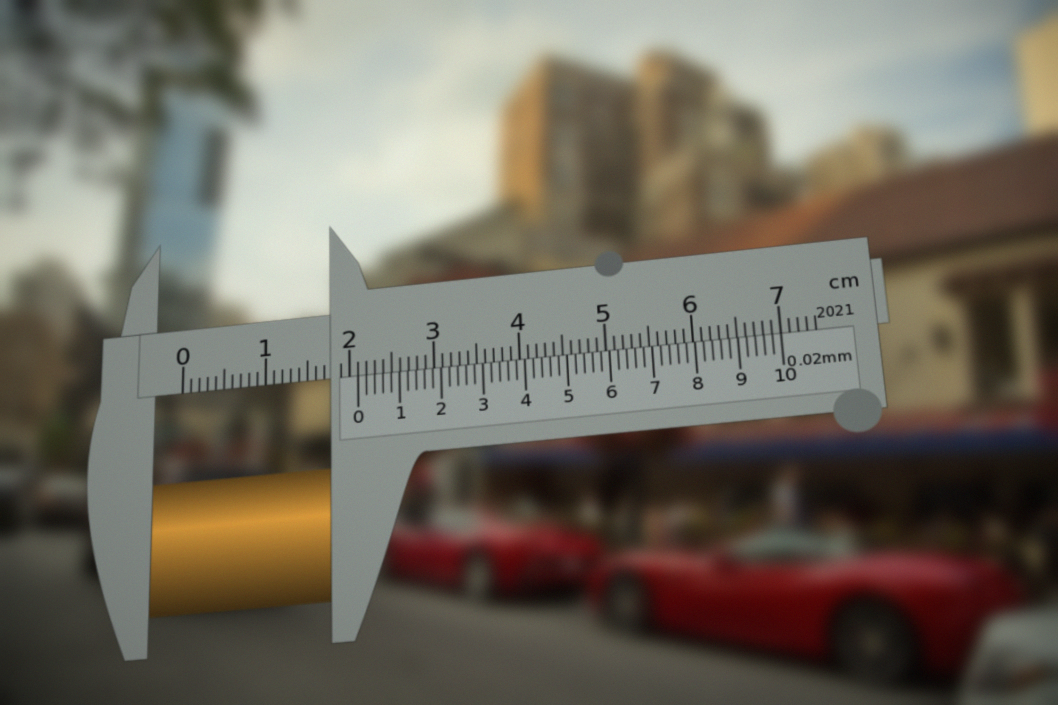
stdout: 21.0 mm
